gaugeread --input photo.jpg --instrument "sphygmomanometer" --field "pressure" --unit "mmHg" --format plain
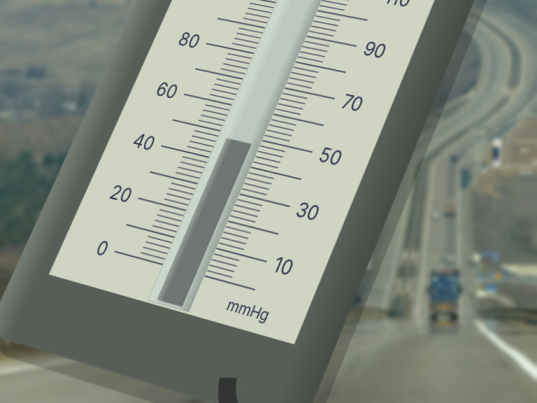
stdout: 48 mmHg
